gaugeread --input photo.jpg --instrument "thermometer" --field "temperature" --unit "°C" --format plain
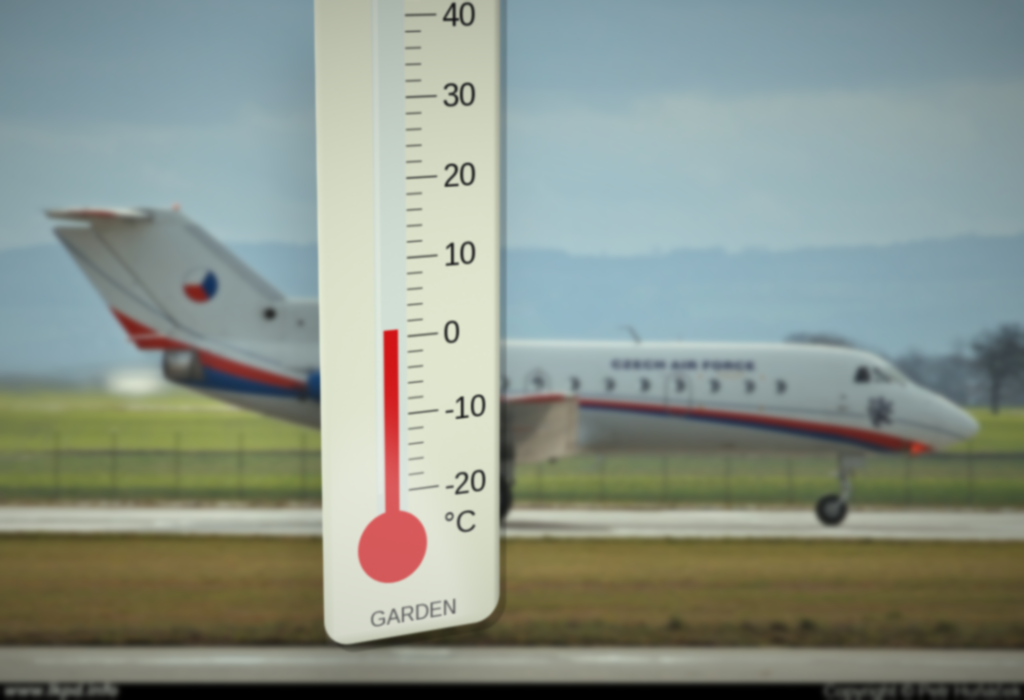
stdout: 1 °C
